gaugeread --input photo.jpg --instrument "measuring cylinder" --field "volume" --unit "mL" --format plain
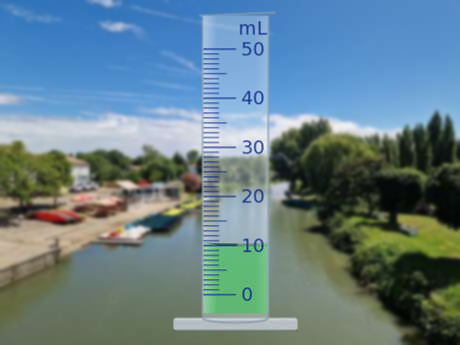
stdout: 10 mL
